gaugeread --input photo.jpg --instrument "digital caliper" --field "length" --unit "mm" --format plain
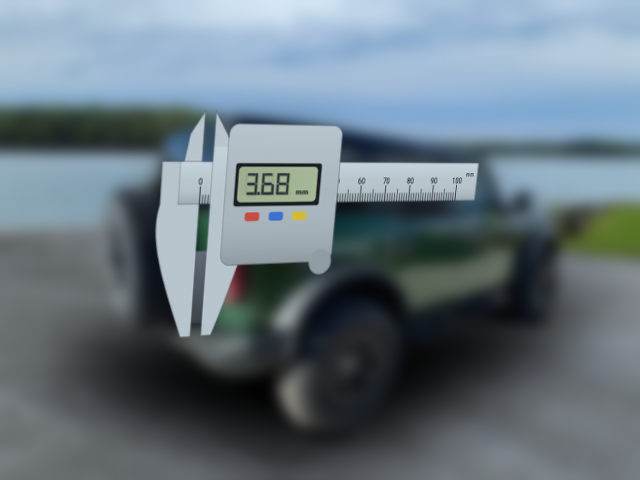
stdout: 3.68 mm
